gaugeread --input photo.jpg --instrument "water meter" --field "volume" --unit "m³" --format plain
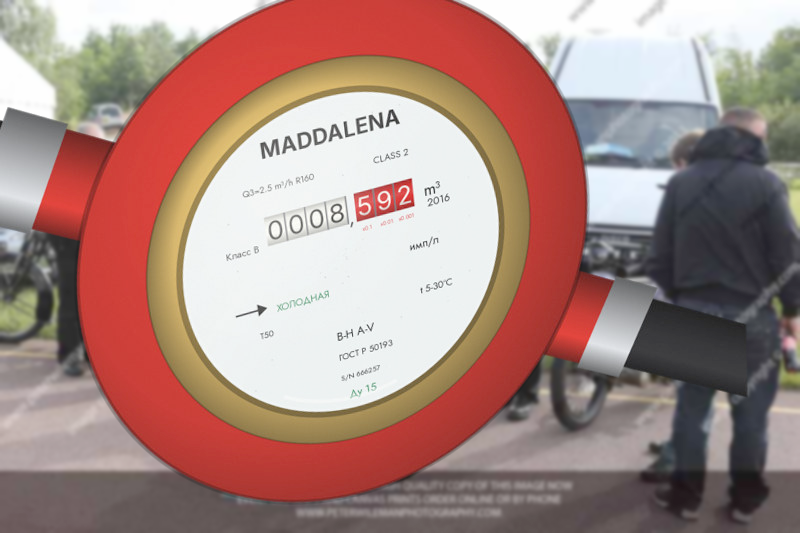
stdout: 8.592 m³
